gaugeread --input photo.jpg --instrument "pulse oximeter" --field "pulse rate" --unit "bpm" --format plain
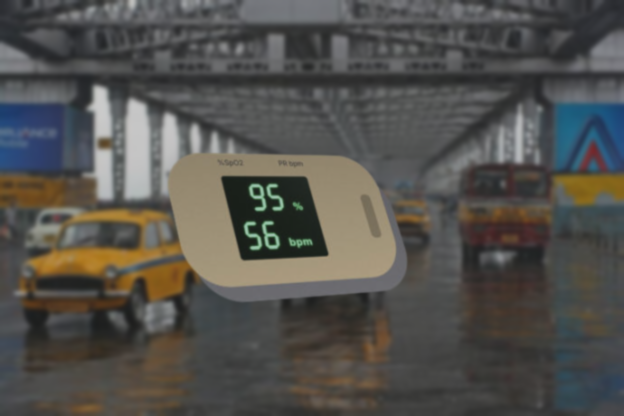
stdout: 56 bpm
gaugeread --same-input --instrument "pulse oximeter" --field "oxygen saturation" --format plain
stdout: 95 %
